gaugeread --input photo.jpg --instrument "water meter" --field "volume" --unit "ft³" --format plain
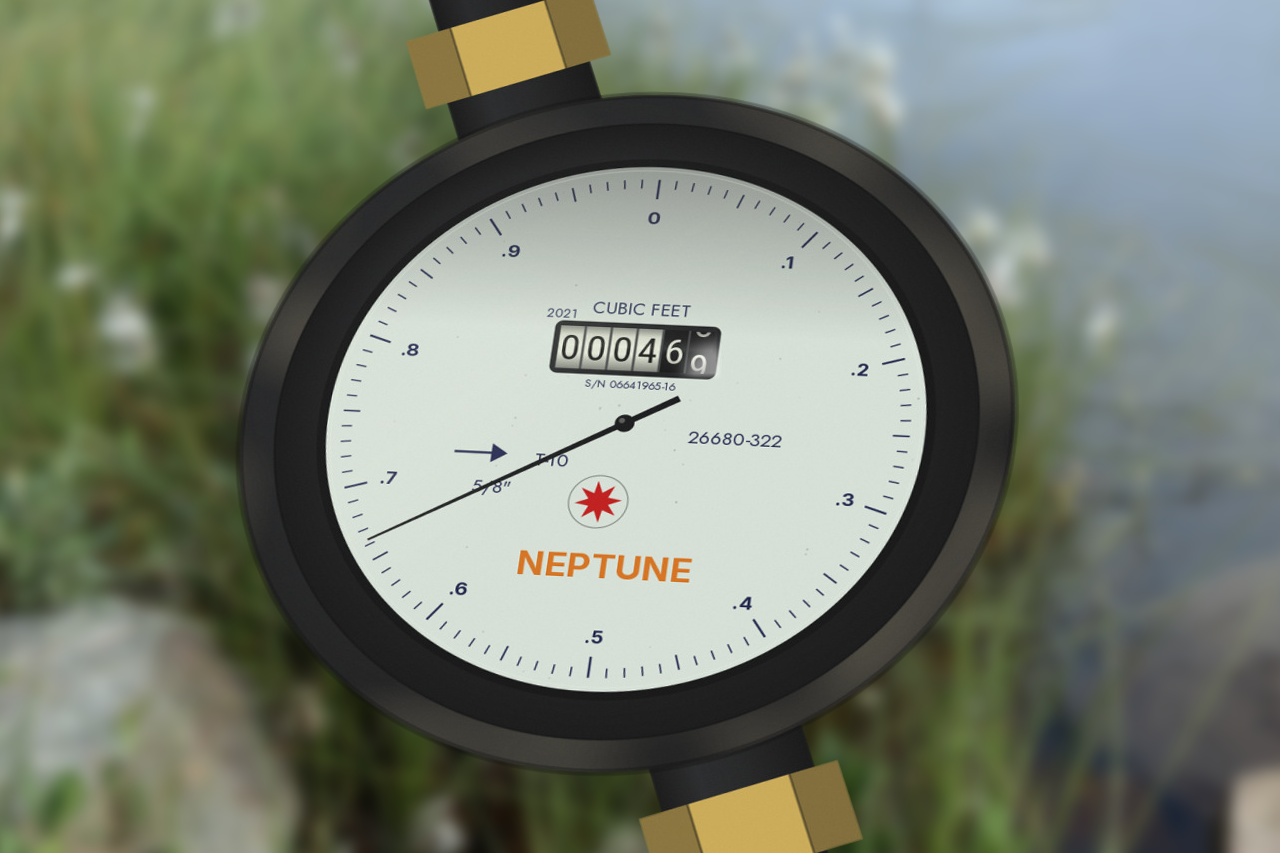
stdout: 468.66 ft³
